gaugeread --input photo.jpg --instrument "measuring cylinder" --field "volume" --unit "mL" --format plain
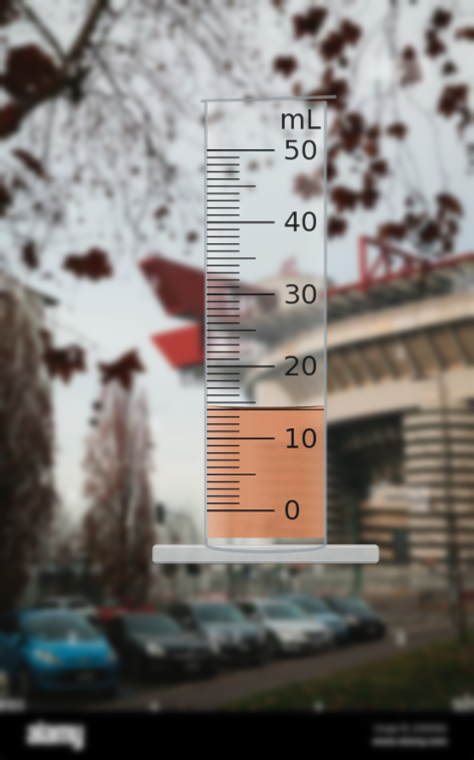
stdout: 14 mL
